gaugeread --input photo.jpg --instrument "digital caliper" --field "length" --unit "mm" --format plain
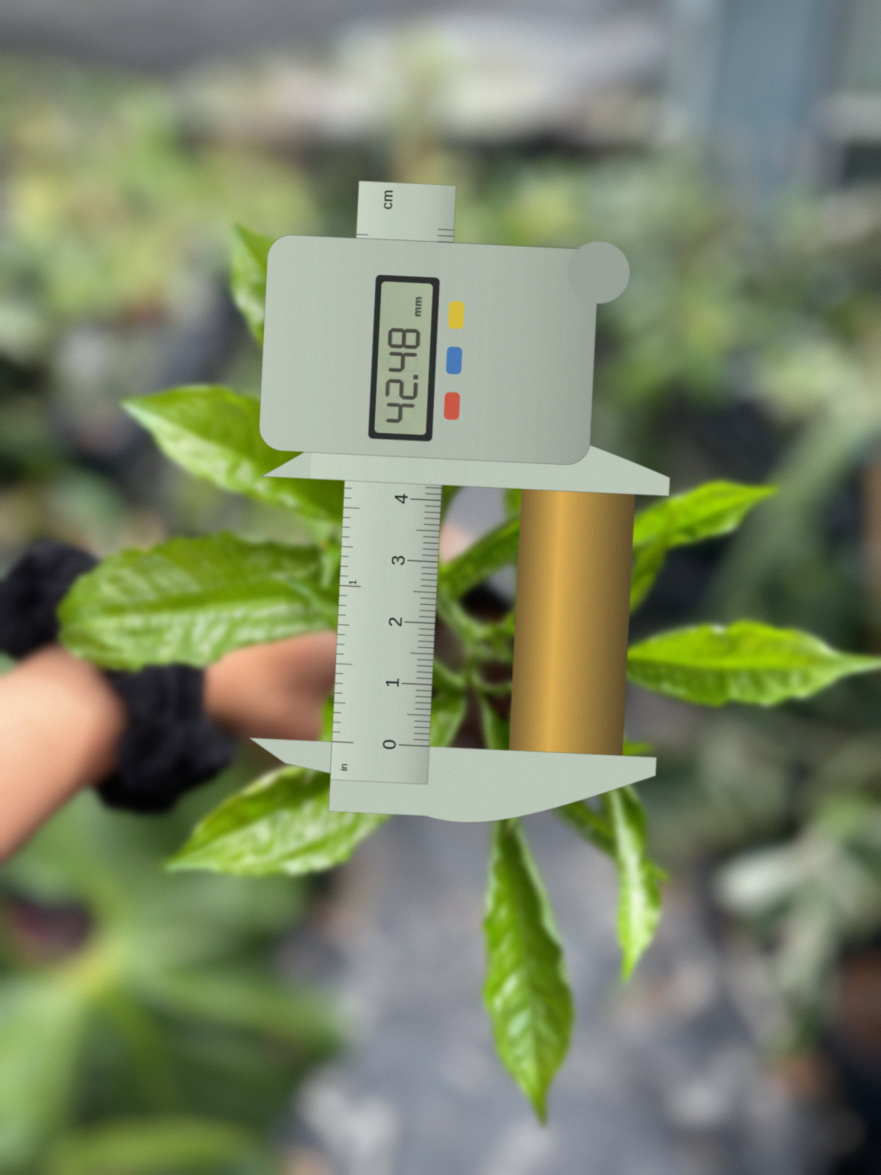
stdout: 42.48 mm
